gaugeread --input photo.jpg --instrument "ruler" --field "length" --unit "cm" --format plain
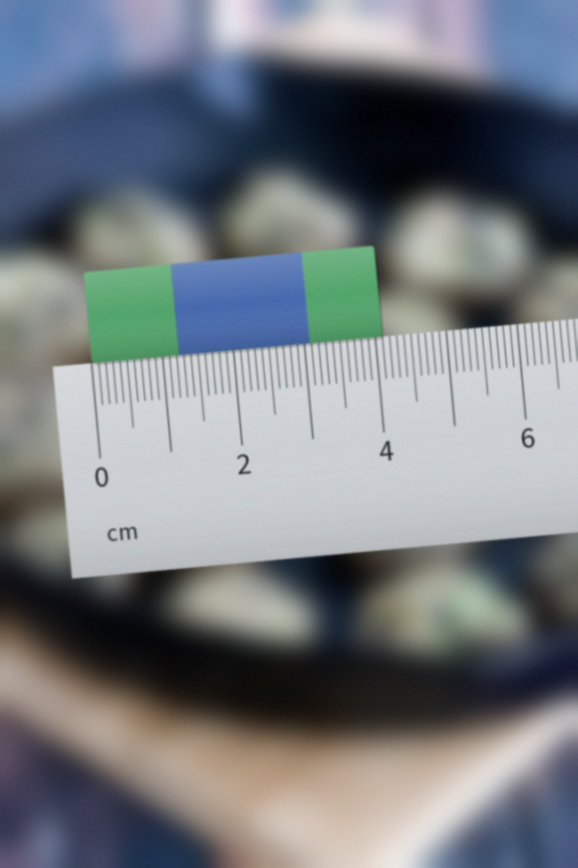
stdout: 4.1 cm
